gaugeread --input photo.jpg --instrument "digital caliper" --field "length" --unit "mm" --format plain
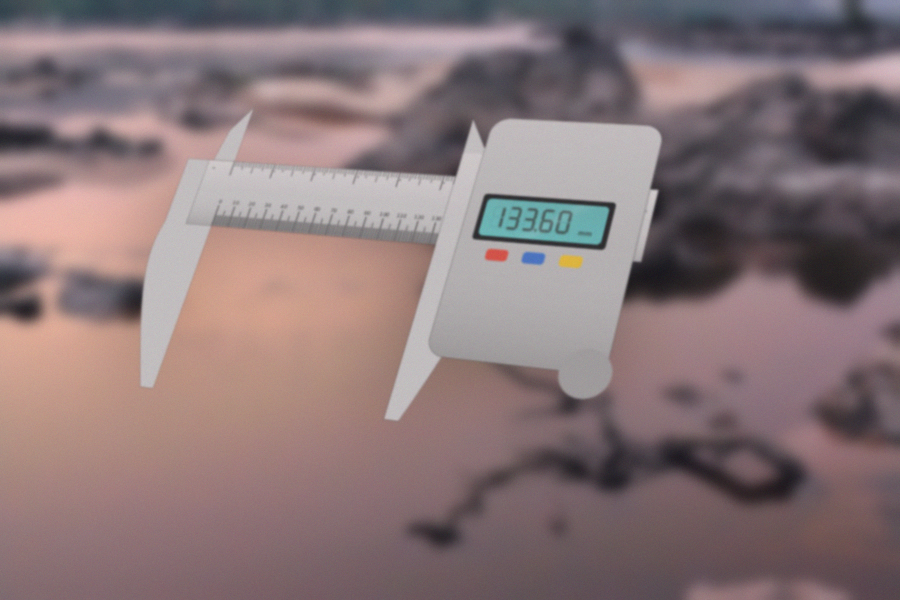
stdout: 133.60 mm
